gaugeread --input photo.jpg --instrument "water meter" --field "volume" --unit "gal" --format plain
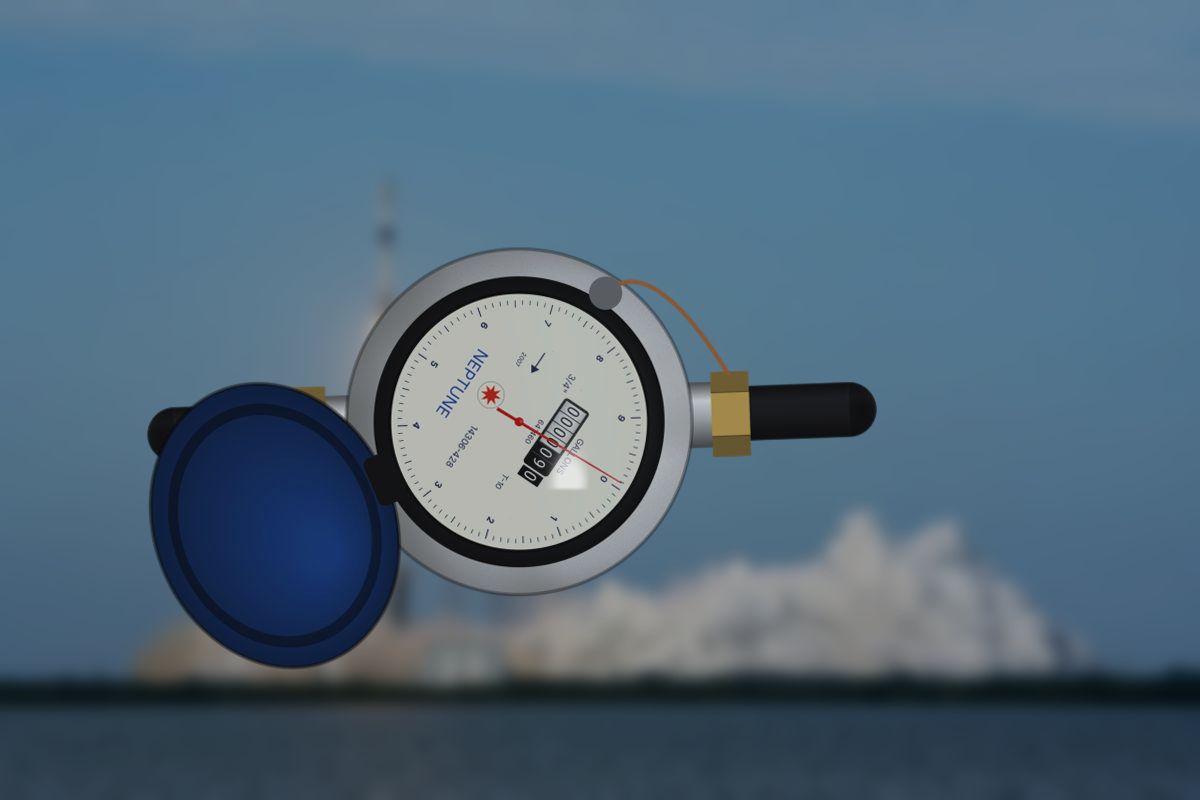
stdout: 89.9 gal
